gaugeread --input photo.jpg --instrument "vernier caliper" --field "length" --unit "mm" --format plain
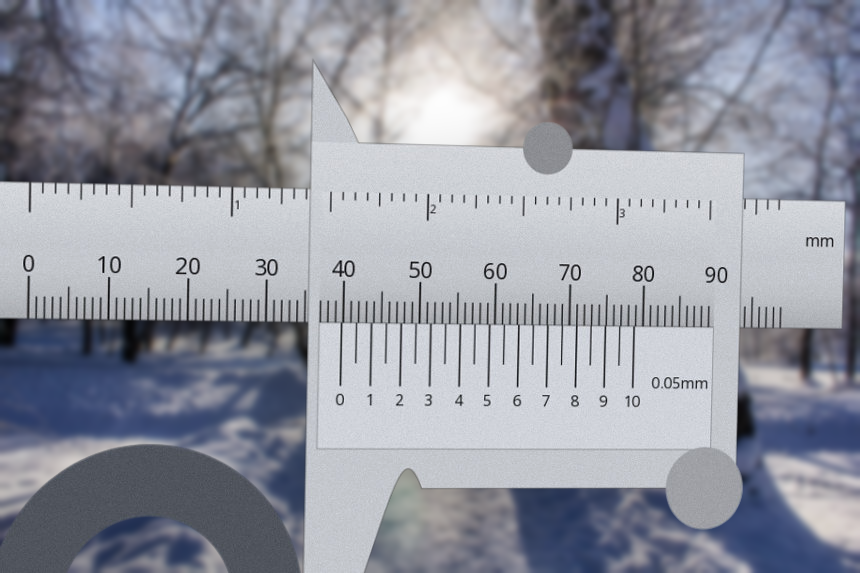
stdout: 39.8 mm
